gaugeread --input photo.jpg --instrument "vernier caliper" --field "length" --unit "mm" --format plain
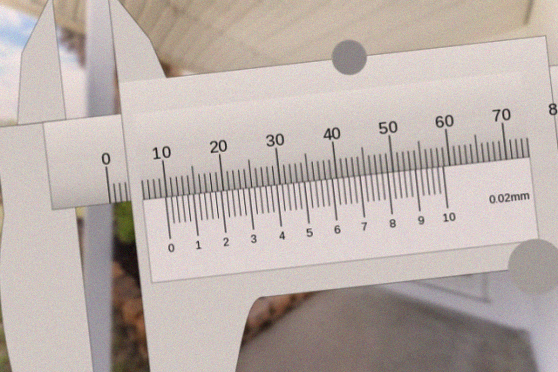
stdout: 9.8 mm
